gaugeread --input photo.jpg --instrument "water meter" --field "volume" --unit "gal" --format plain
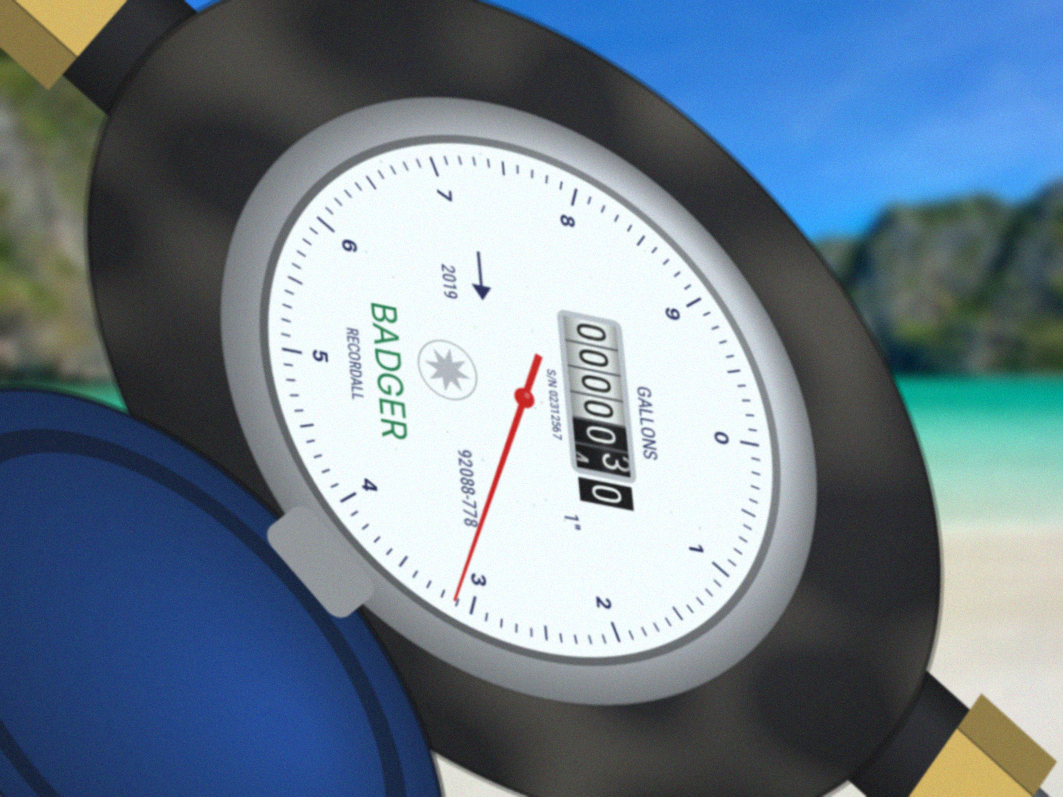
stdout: 33.1 gal
